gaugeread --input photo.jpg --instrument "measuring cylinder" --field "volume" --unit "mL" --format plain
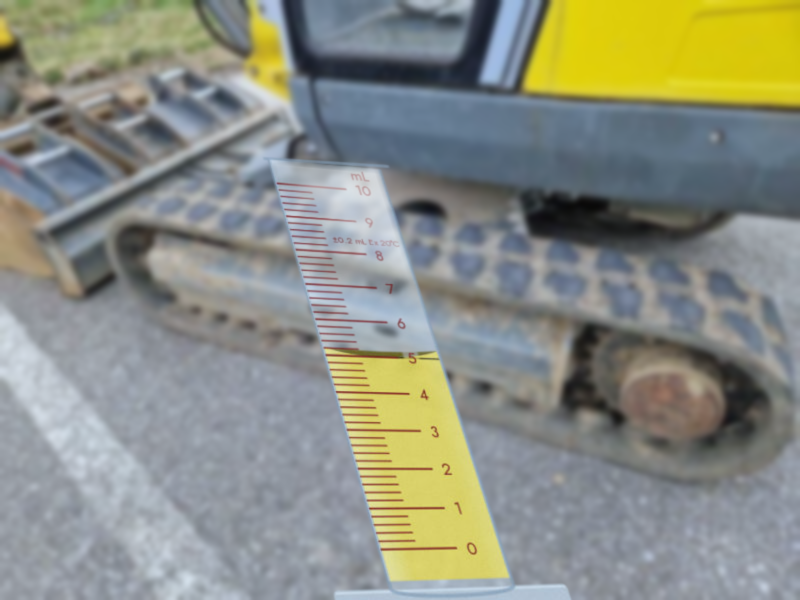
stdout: 5 mL
